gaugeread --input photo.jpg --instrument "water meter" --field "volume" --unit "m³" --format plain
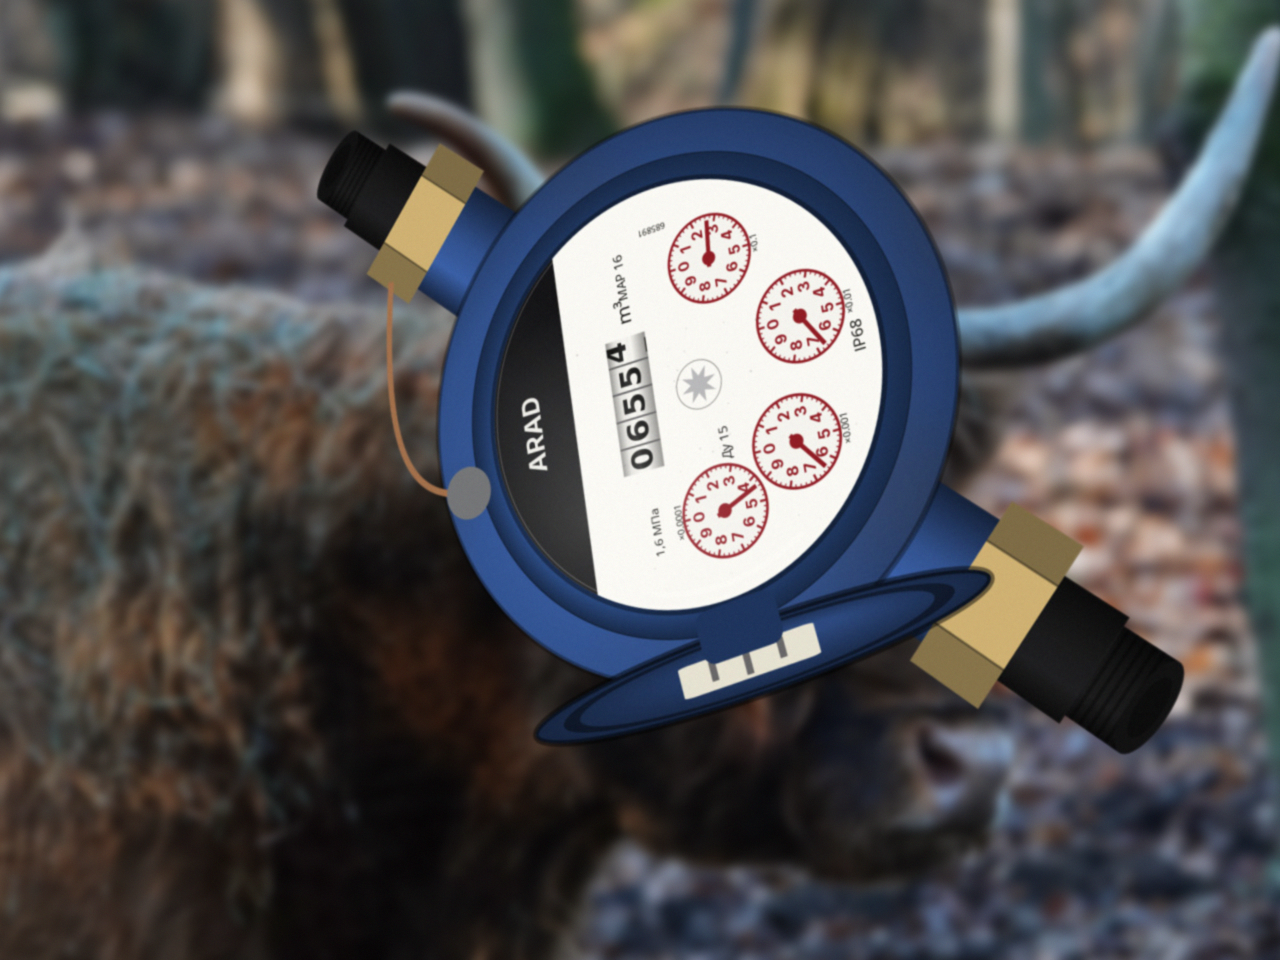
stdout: 6554.2664 m³
